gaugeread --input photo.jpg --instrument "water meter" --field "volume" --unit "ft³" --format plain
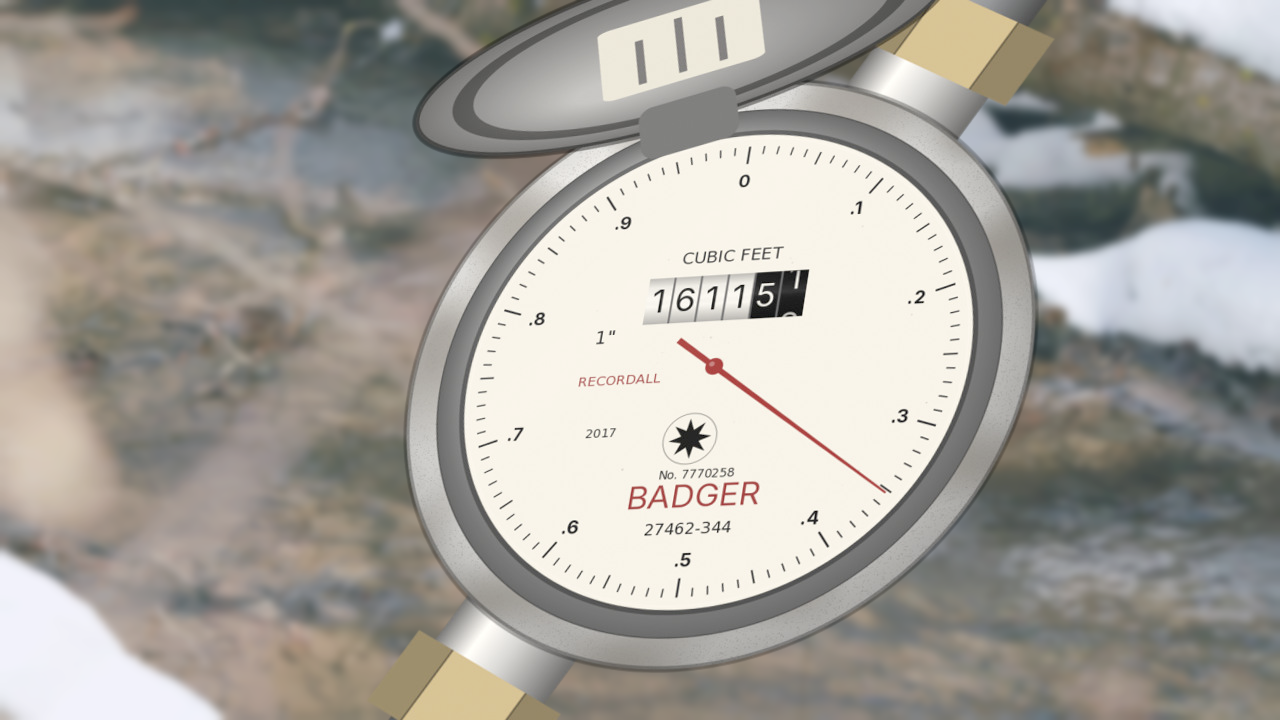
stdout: 161151.35 ft³
